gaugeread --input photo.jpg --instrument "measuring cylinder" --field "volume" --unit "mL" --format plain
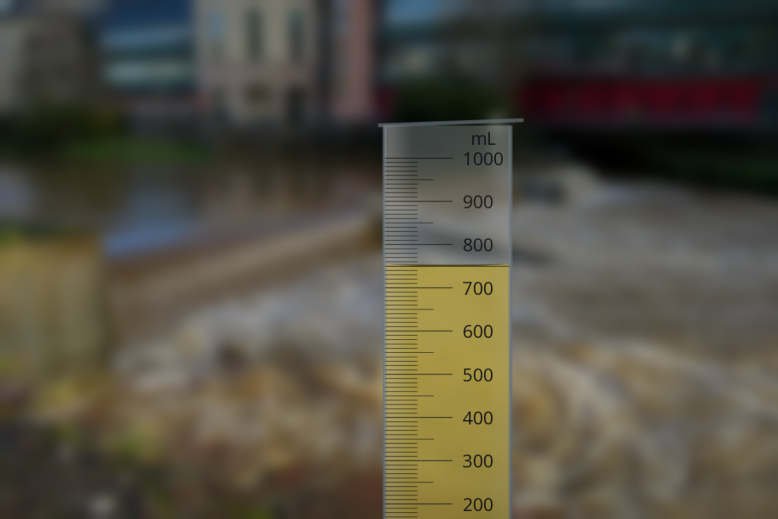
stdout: 750 mL
